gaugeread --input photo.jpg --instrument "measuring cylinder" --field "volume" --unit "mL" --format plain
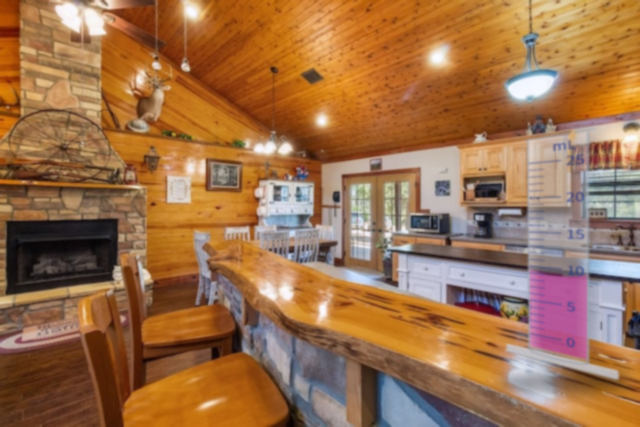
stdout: 9 mL
